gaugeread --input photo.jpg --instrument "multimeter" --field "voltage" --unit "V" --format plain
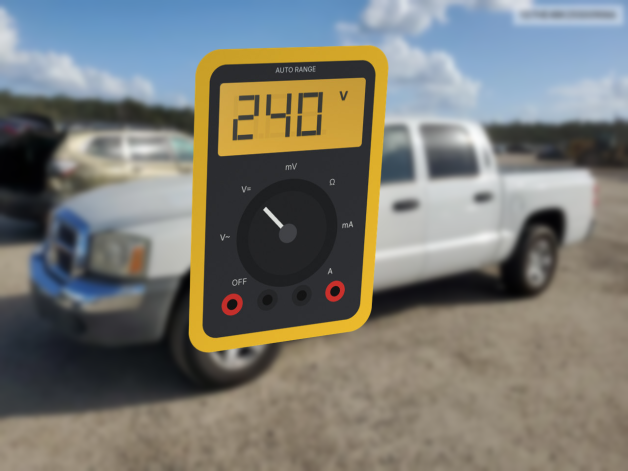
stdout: 240 V
